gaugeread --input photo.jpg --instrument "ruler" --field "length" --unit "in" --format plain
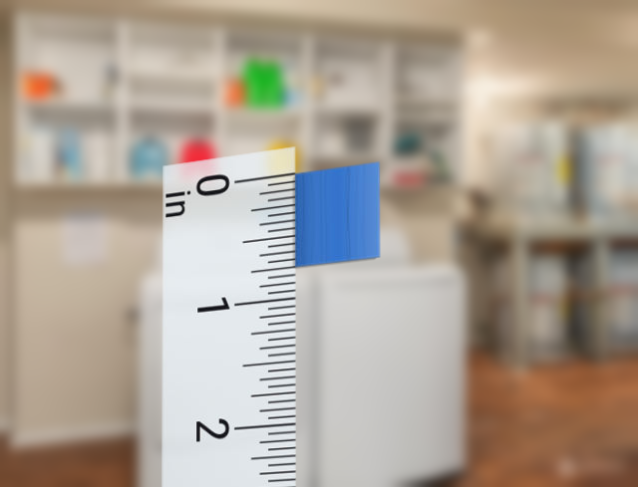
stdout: 0.75 in
